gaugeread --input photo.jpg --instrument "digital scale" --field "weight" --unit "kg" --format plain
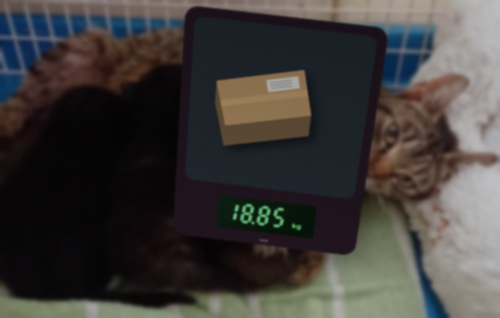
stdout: 18.85 kg
